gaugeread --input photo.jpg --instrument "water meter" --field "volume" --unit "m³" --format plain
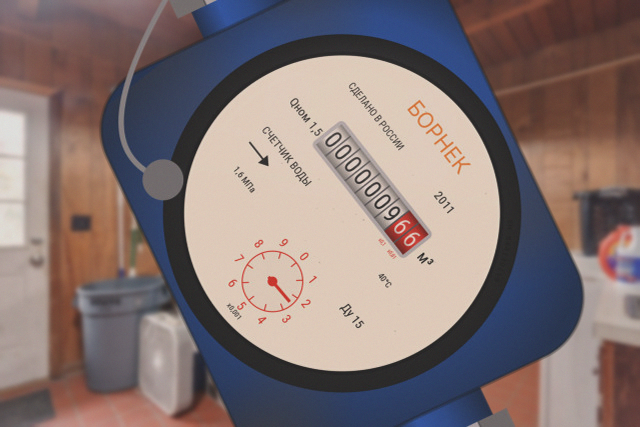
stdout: 9.662 m³
